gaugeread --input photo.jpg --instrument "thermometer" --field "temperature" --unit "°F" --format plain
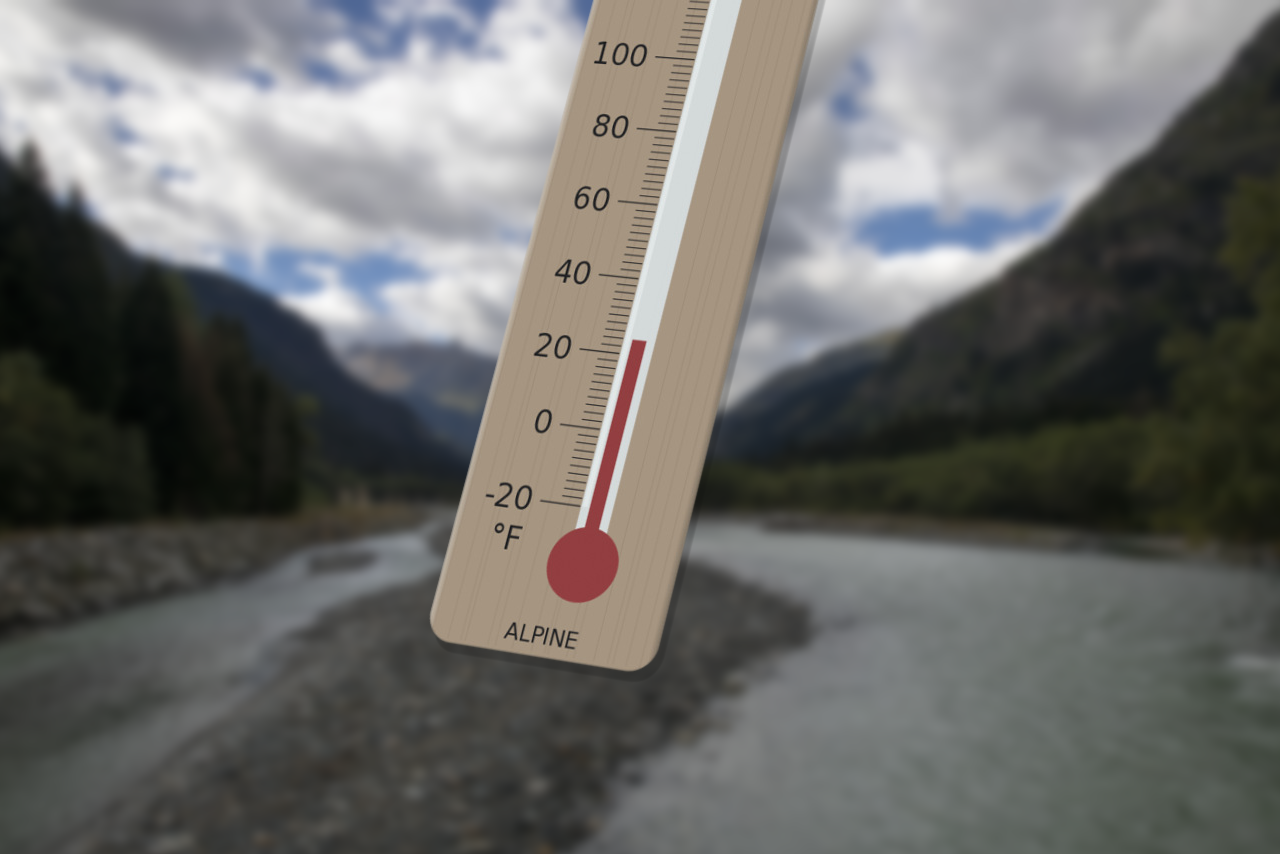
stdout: 24 °F
